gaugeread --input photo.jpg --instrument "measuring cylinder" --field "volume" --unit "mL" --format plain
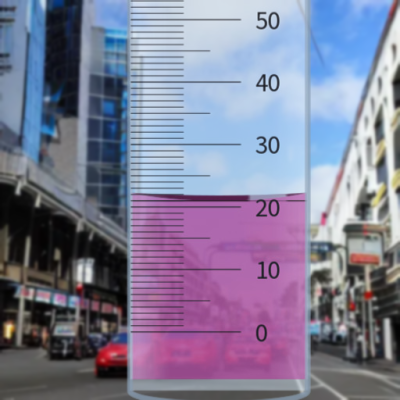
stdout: 21 mL
